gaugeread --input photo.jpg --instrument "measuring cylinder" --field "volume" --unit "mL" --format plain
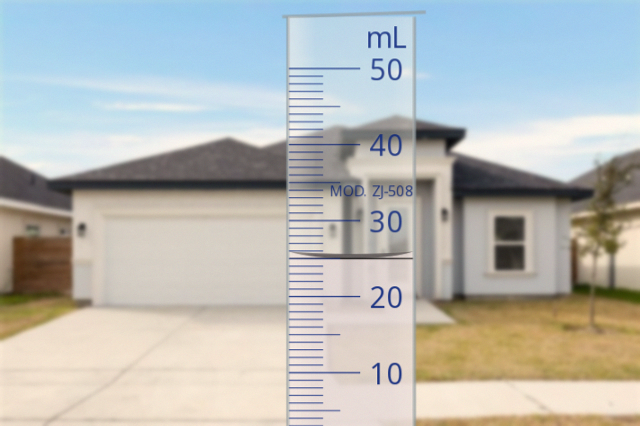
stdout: 25 mL
